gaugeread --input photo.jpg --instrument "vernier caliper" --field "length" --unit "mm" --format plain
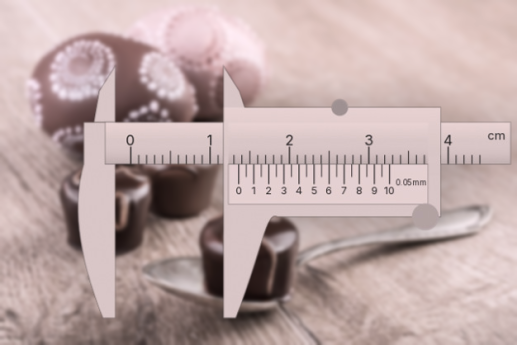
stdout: 13.6 mm
